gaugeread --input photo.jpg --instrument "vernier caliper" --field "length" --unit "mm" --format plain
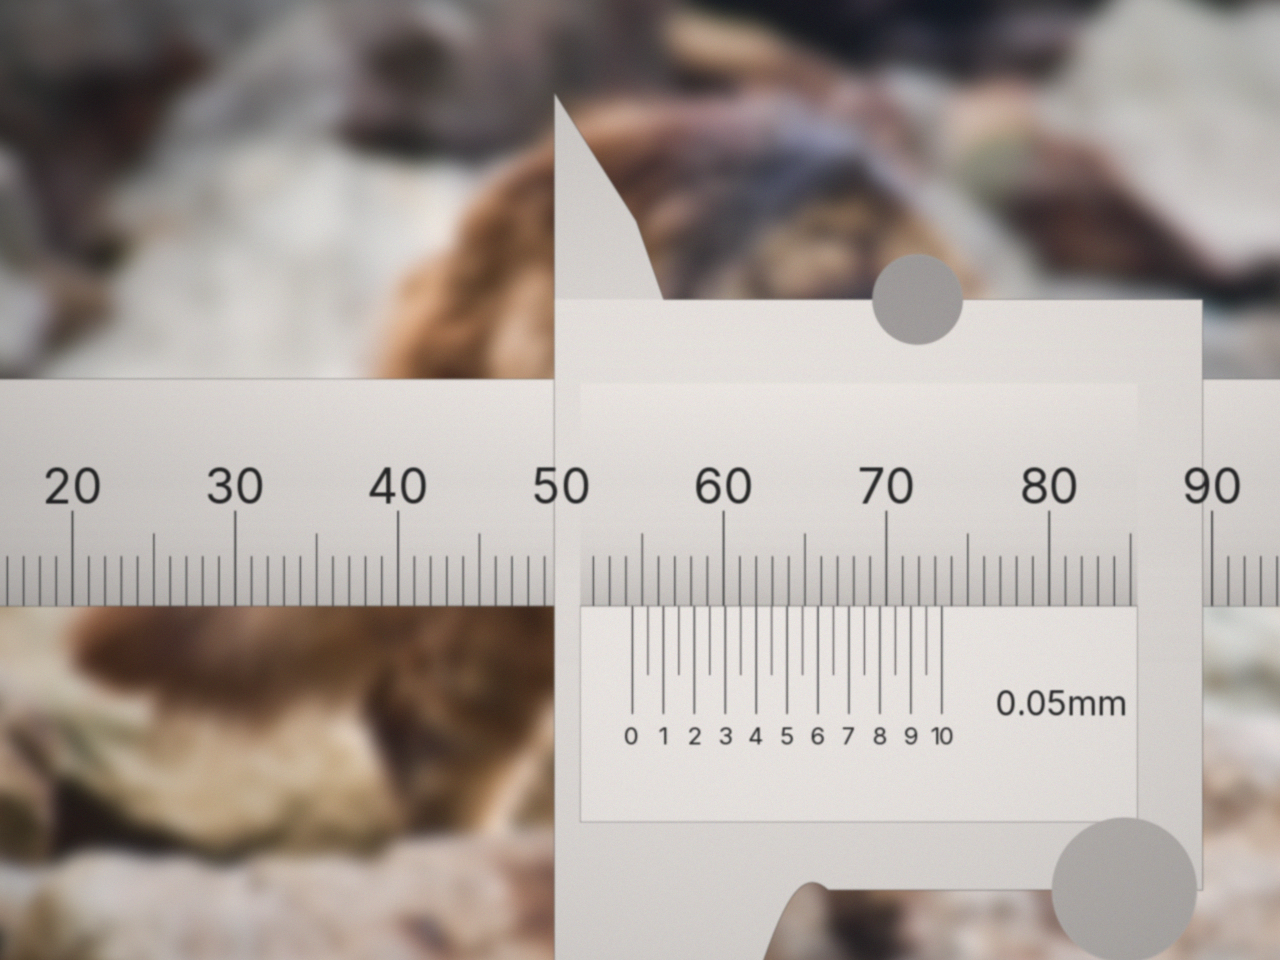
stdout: 54.4 mm
